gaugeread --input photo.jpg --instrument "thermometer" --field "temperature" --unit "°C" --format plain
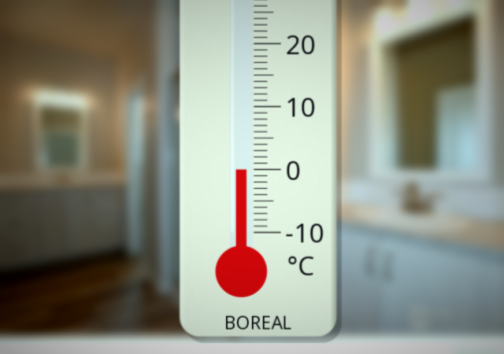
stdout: 0 °C
